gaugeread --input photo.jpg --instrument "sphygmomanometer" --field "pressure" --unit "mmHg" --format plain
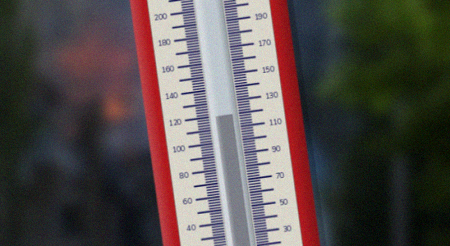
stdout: 120 mmHg
